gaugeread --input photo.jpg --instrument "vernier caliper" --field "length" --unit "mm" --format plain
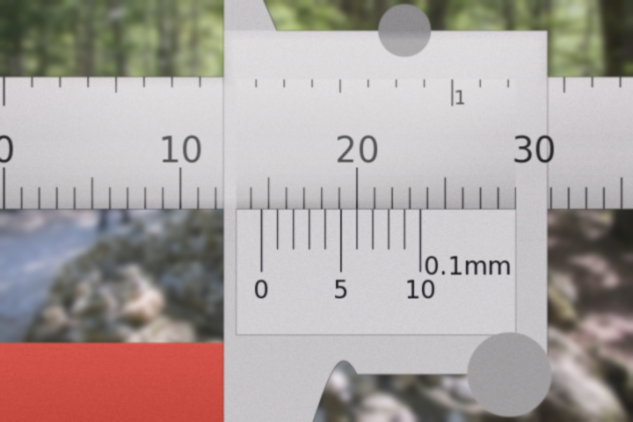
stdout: 14.6 mm
